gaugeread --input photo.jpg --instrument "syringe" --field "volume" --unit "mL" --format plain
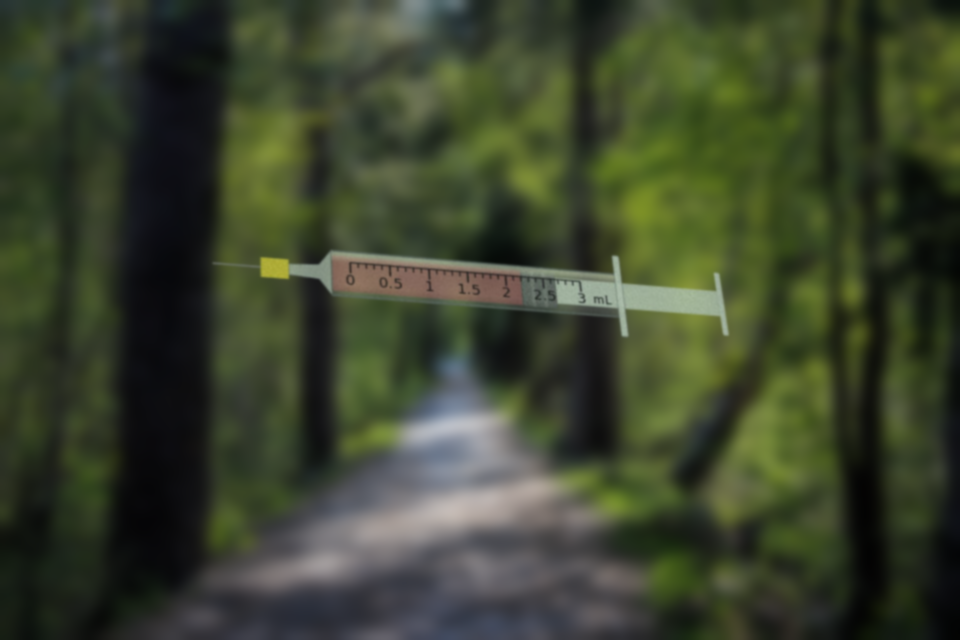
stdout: 2.2 mL
